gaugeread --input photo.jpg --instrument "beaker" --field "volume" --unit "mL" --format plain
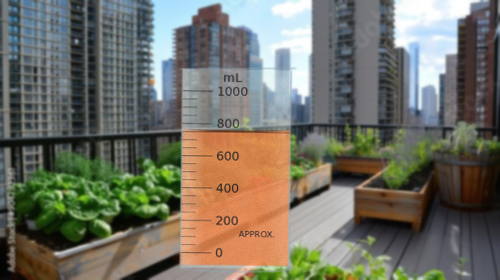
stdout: 750 mL
